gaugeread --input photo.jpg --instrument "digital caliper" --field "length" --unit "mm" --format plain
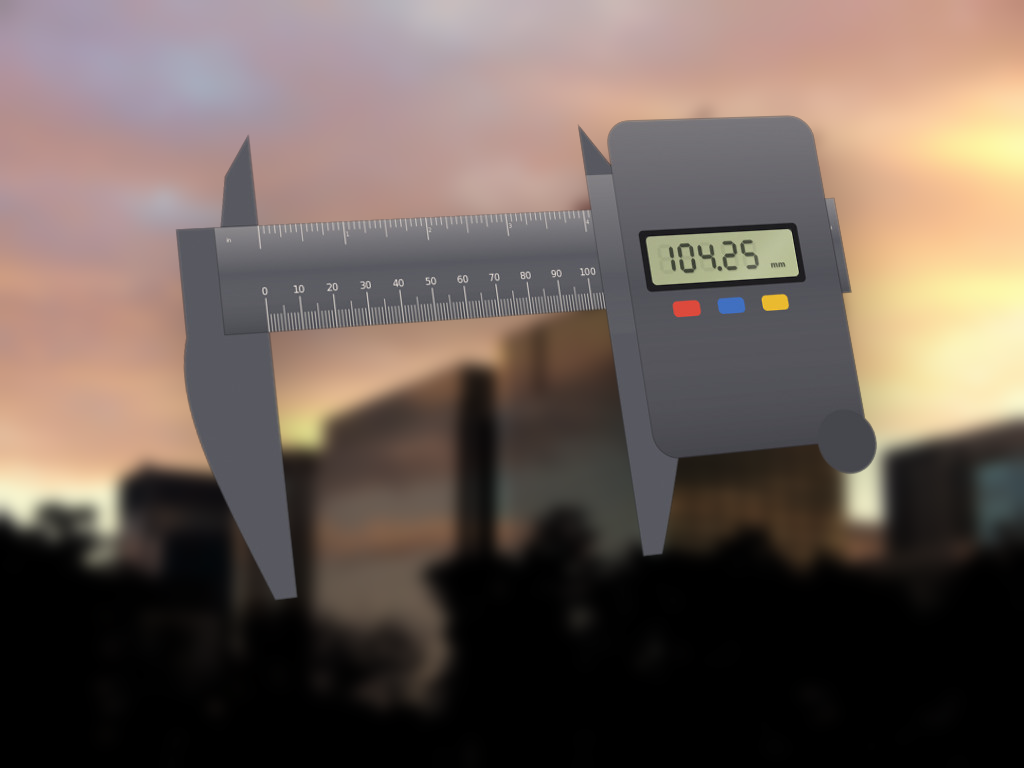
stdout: 104.25 mm
